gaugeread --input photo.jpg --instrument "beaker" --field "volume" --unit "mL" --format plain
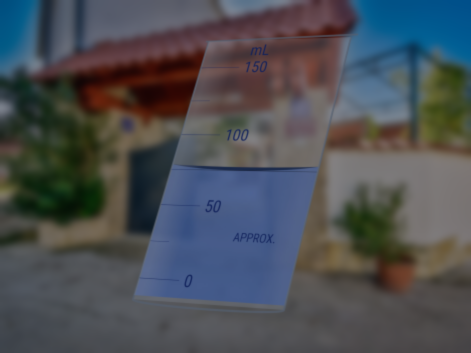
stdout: 75 mL
